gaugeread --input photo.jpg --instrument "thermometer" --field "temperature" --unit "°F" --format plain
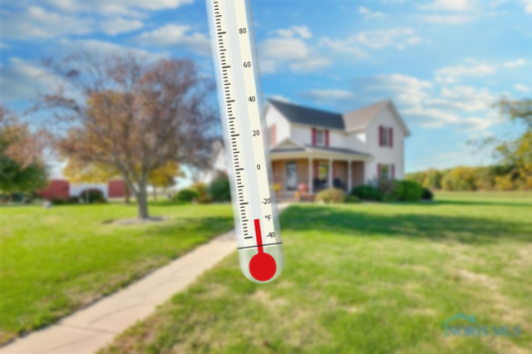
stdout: -30 °F
